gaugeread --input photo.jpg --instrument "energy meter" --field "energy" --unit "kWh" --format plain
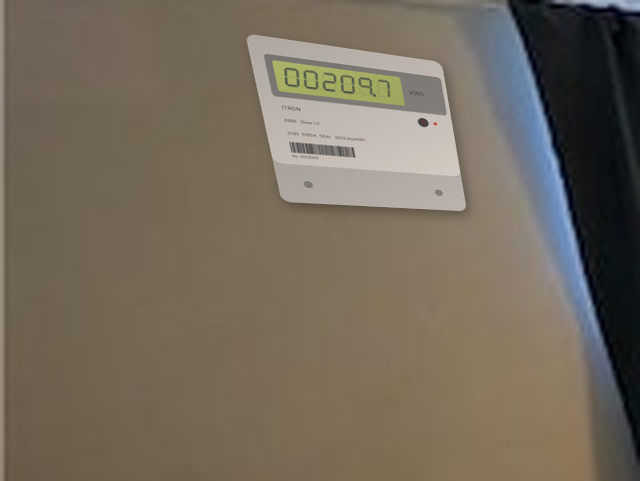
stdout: 209.7 kWh
